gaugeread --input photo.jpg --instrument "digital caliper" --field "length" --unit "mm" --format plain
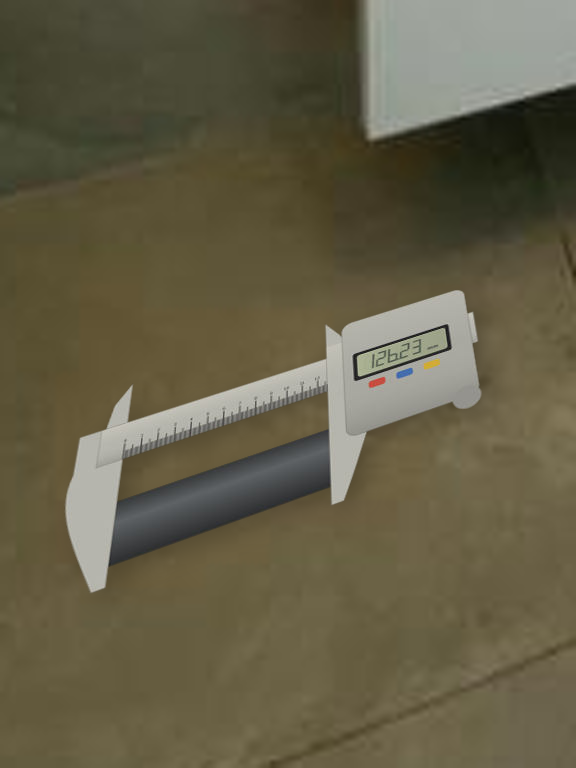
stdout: 126.23 mm
